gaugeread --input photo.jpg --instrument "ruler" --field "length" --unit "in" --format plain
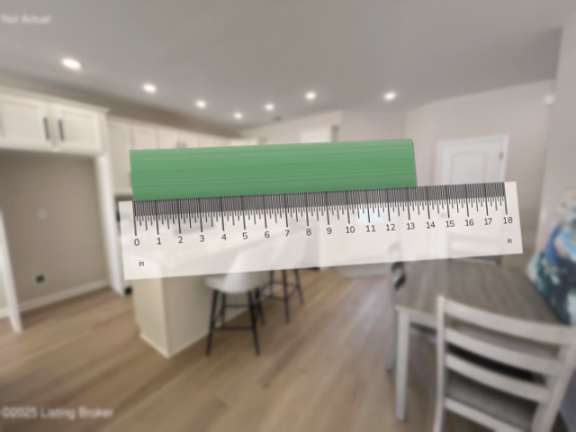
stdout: 13.5 in
